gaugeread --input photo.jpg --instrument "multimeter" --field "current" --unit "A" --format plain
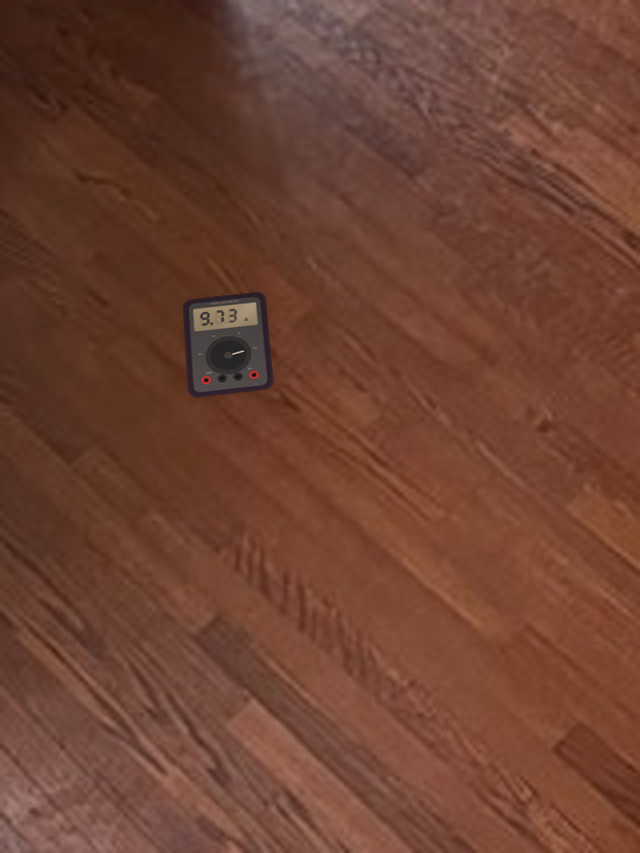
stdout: 9.73 A
